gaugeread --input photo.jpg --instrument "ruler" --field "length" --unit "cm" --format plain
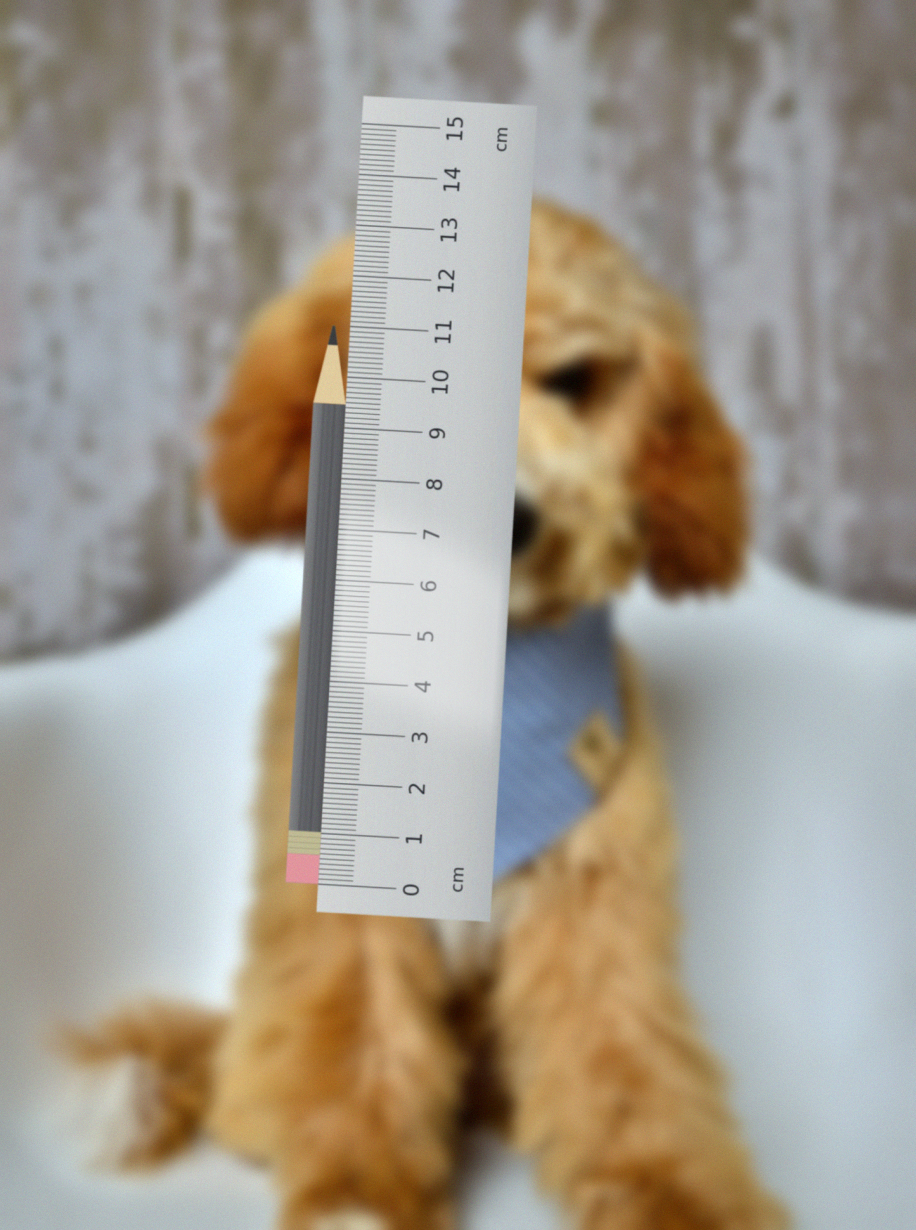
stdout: 11 cm
